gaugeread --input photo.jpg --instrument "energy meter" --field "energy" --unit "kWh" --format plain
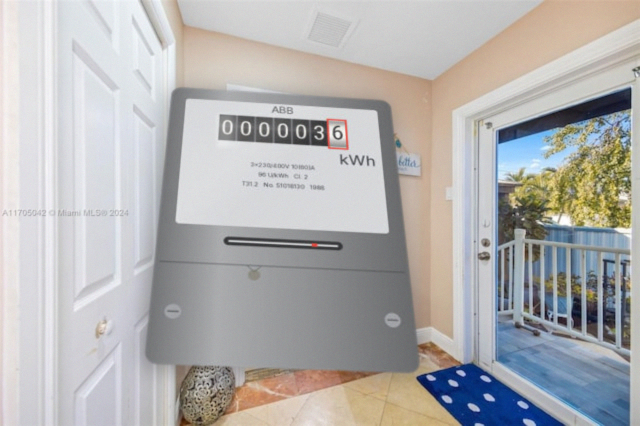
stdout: 3.6 kWh
